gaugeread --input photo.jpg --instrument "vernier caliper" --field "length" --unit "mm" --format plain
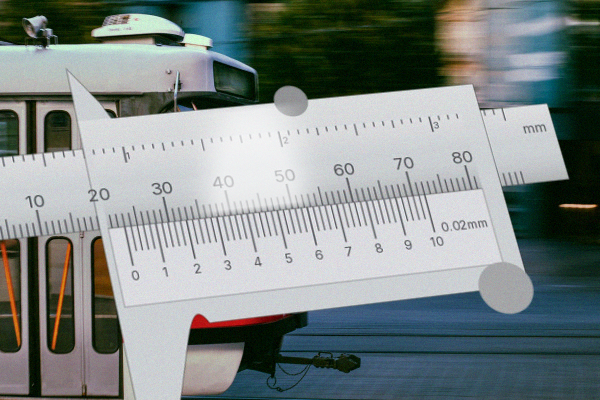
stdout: 23.0 mm
